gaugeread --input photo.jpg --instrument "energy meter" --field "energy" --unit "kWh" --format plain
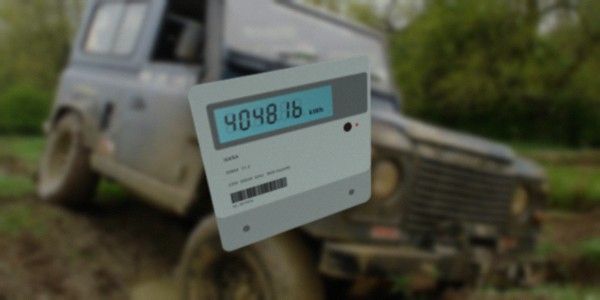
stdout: 404816 kWh
